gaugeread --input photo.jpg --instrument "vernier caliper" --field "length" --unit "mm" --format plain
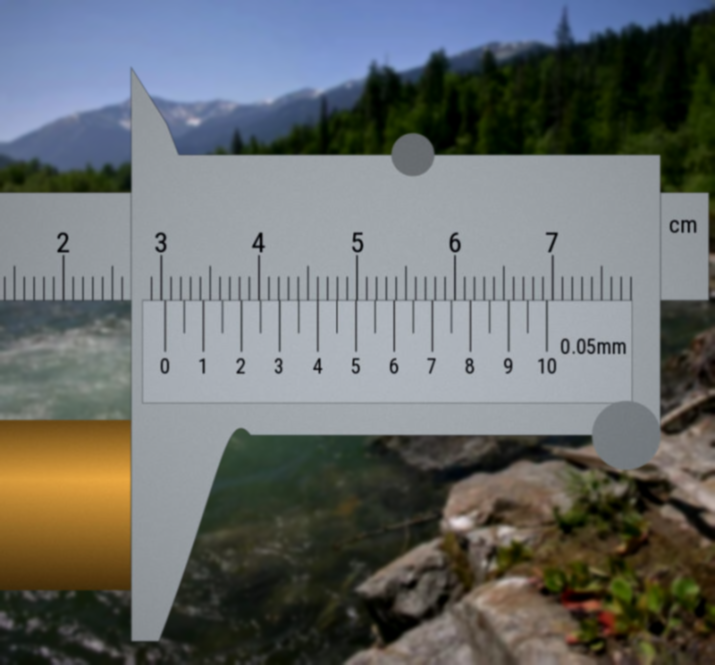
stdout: 30.4 mm
